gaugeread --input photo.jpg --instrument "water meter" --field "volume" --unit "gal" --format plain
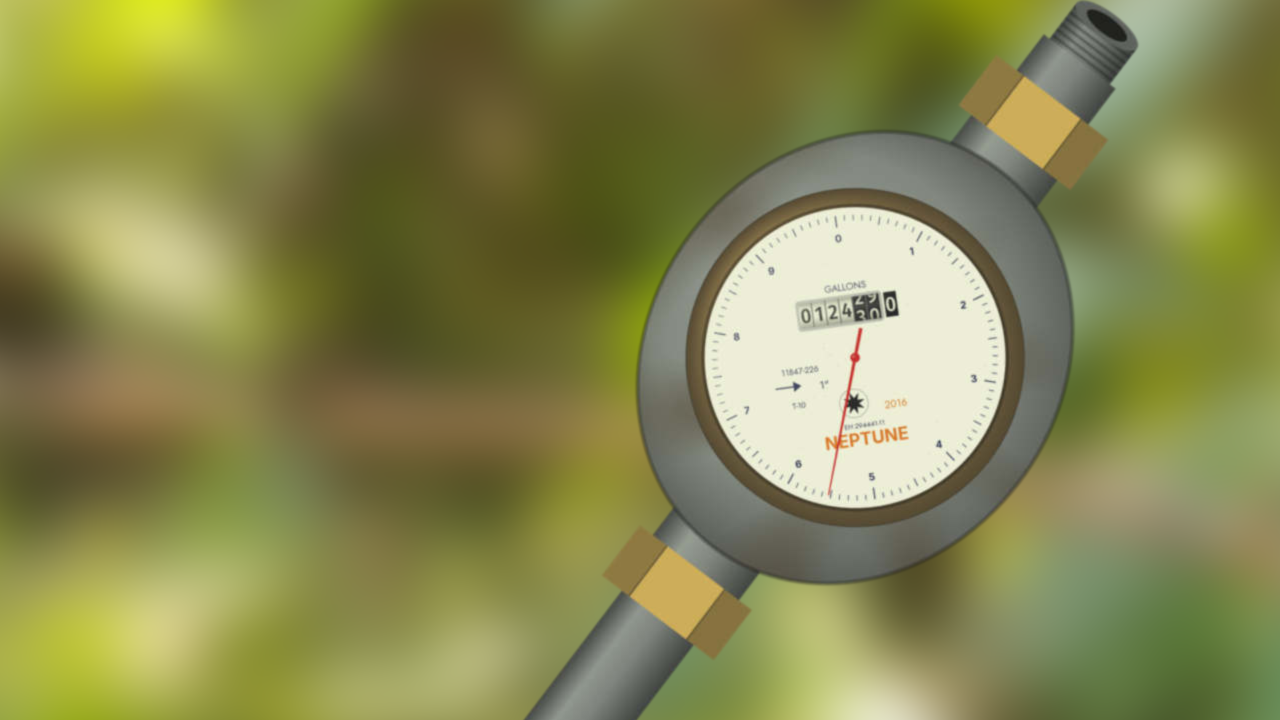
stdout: 124295.5 gal
